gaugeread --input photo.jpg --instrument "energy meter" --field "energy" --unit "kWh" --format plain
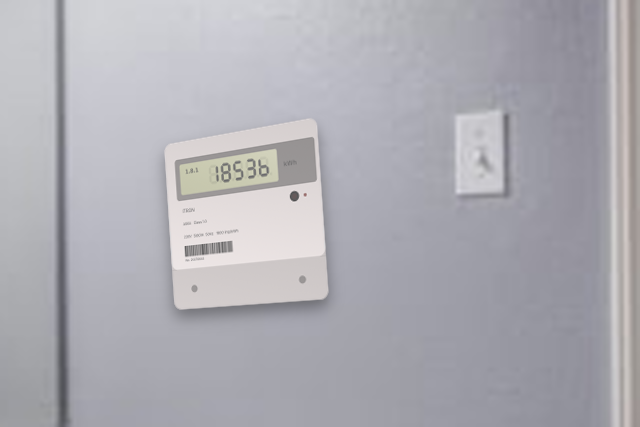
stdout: 18536 kWh
